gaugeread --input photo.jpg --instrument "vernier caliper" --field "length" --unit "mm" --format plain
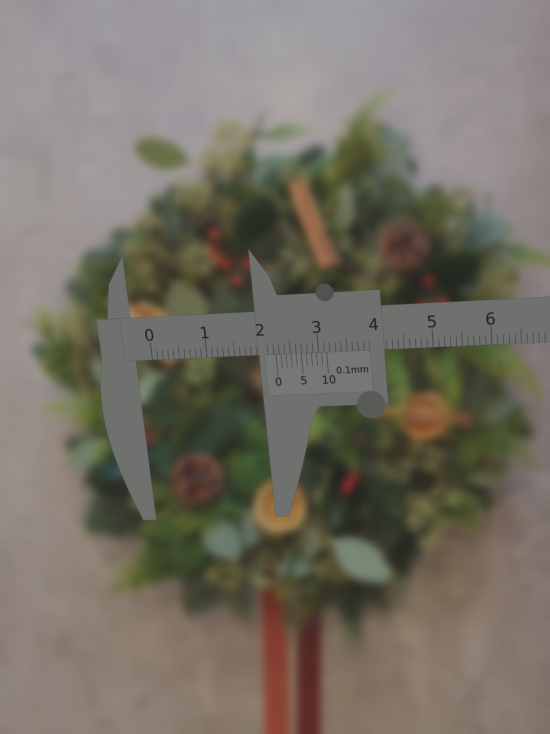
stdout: 22.4 mm
